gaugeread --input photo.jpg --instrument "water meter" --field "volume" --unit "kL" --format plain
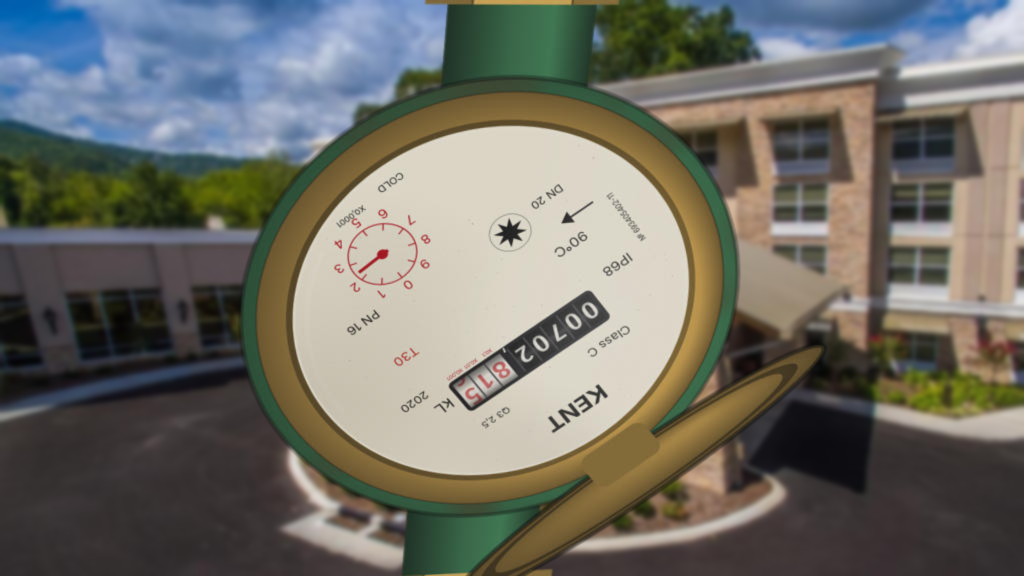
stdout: 702.8152 kL
